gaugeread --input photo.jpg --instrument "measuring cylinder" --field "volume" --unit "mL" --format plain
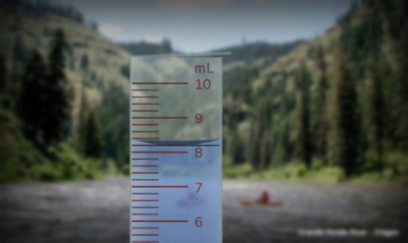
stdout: 8.2 mL
